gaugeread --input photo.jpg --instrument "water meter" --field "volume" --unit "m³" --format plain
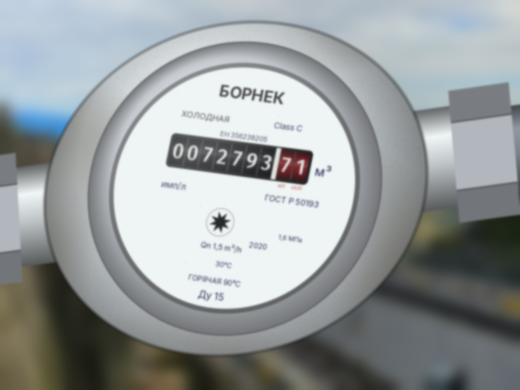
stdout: 72793.71 m³
